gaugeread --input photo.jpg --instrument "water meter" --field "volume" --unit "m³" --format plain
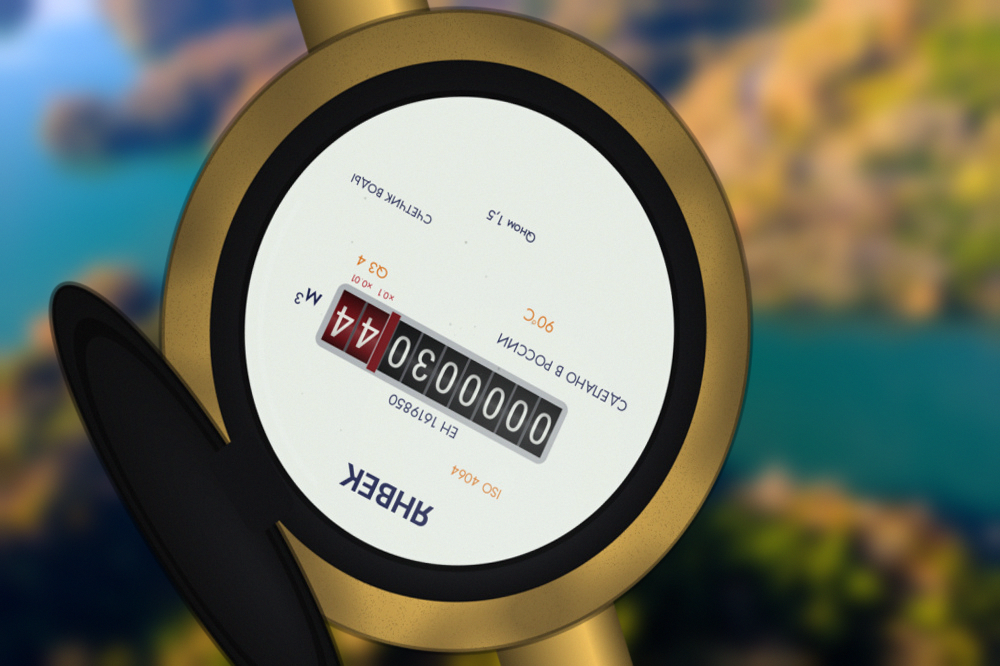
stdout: 30.44 m³
